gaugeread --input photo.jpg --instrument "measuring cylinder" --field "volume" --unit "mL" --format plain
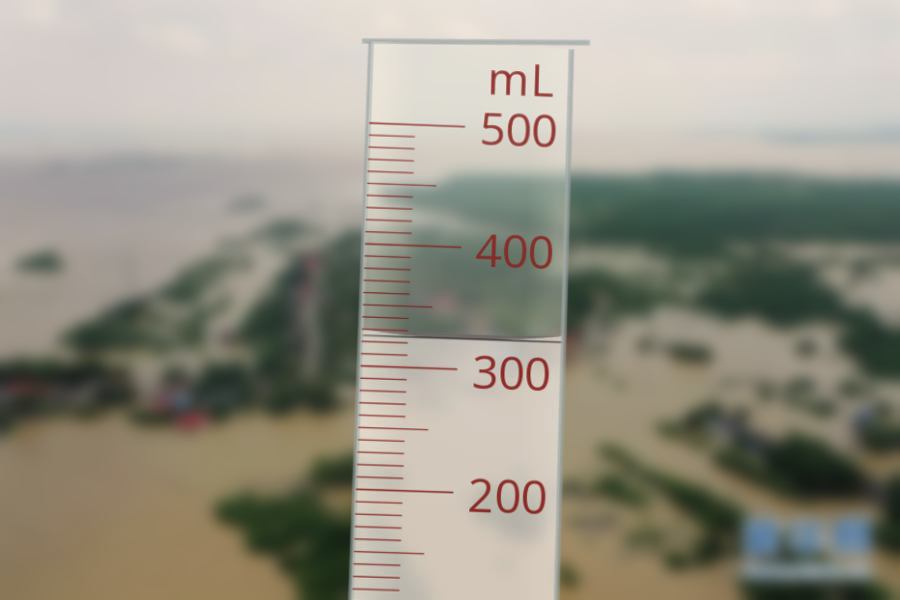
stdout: 325 mL
